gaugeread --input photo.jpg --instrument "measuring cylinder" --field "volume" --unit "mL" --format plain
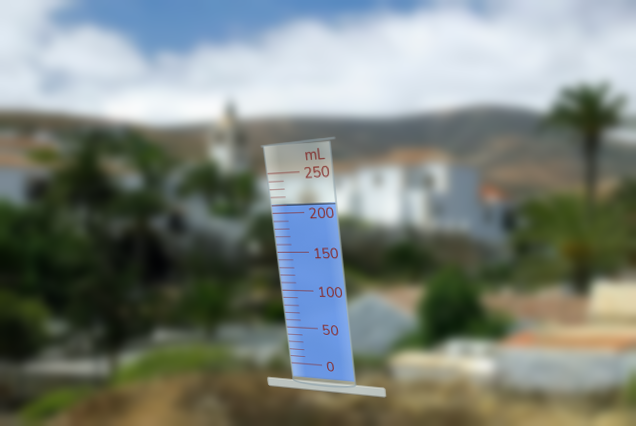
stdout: 210 mL
